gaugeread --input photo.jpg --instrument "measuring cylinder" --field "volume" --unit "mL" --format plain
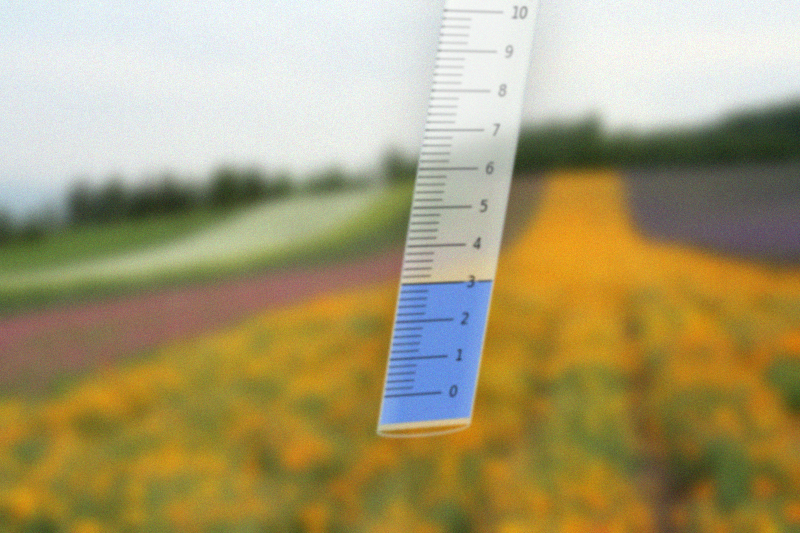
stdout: 3 mL
